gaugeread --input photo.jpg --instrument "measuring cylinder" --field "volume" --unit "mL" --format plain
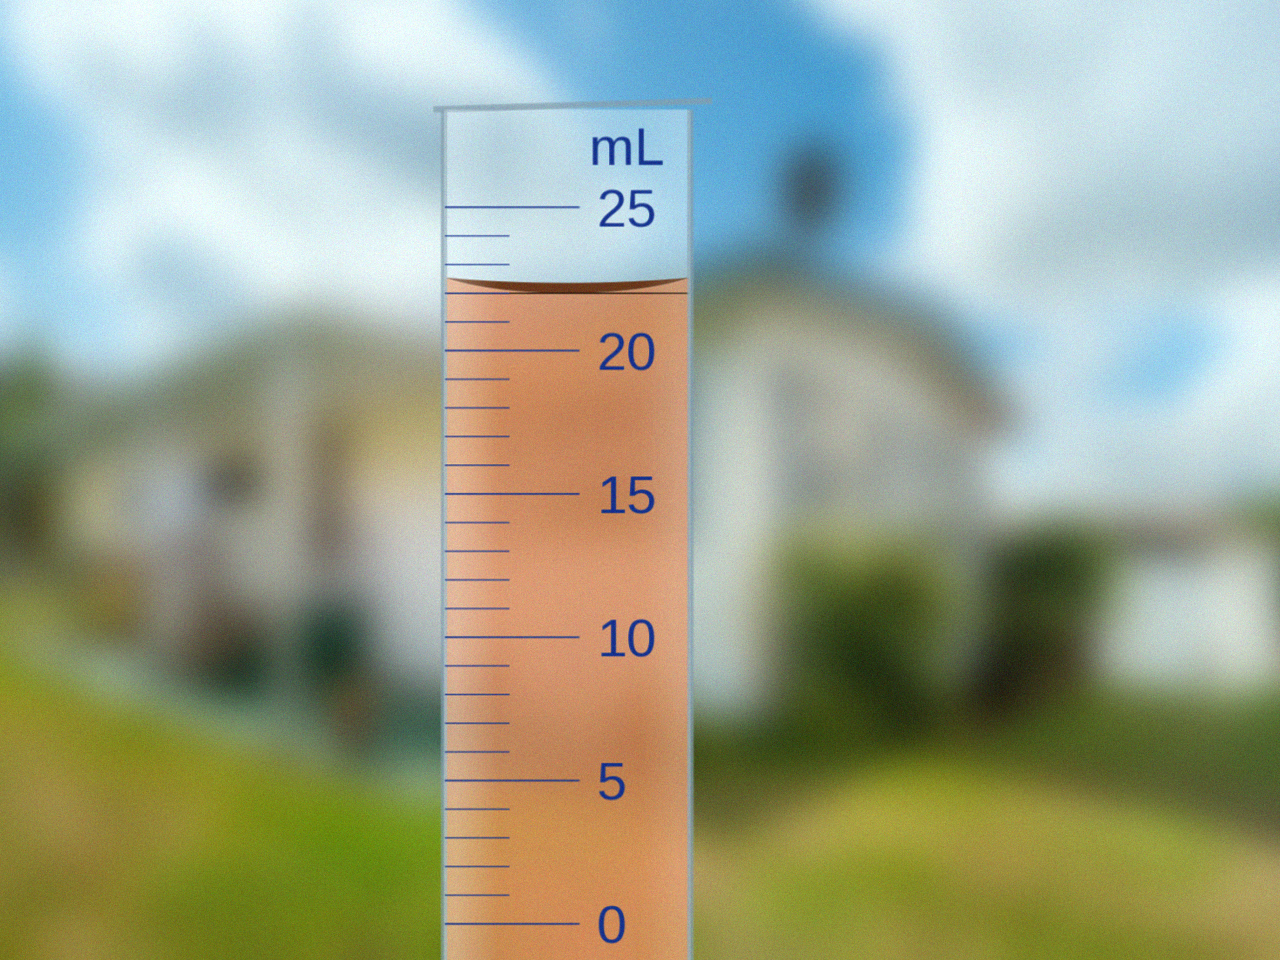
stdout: 22 mL
